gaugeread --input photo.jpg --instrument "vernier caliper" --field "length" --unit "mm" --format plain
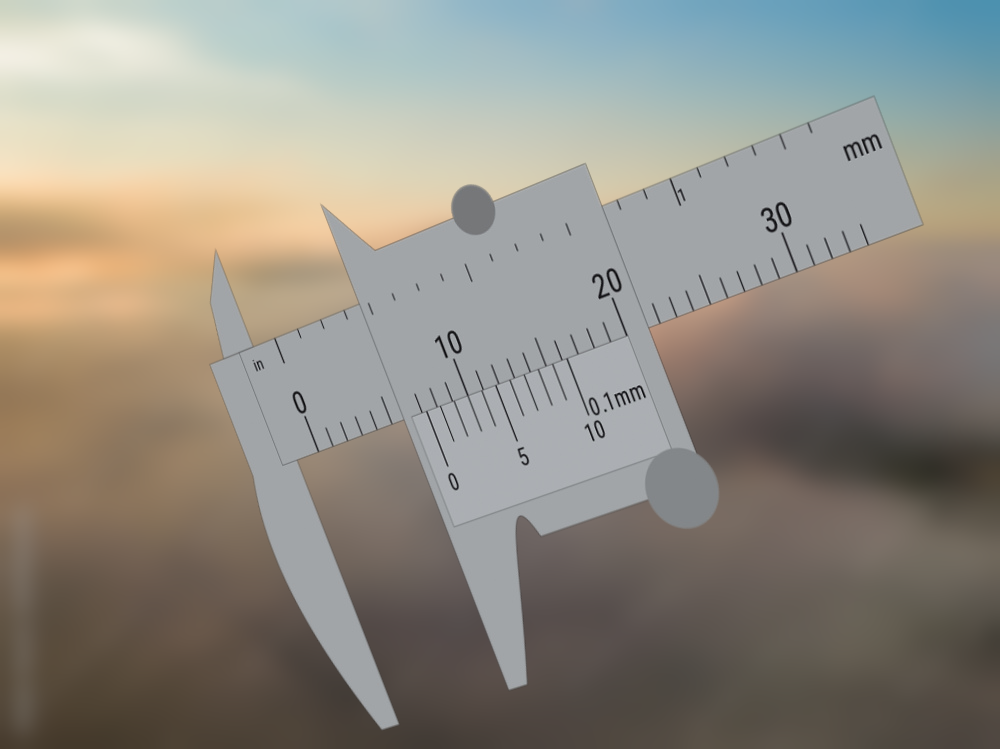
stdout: 7.3 mm
